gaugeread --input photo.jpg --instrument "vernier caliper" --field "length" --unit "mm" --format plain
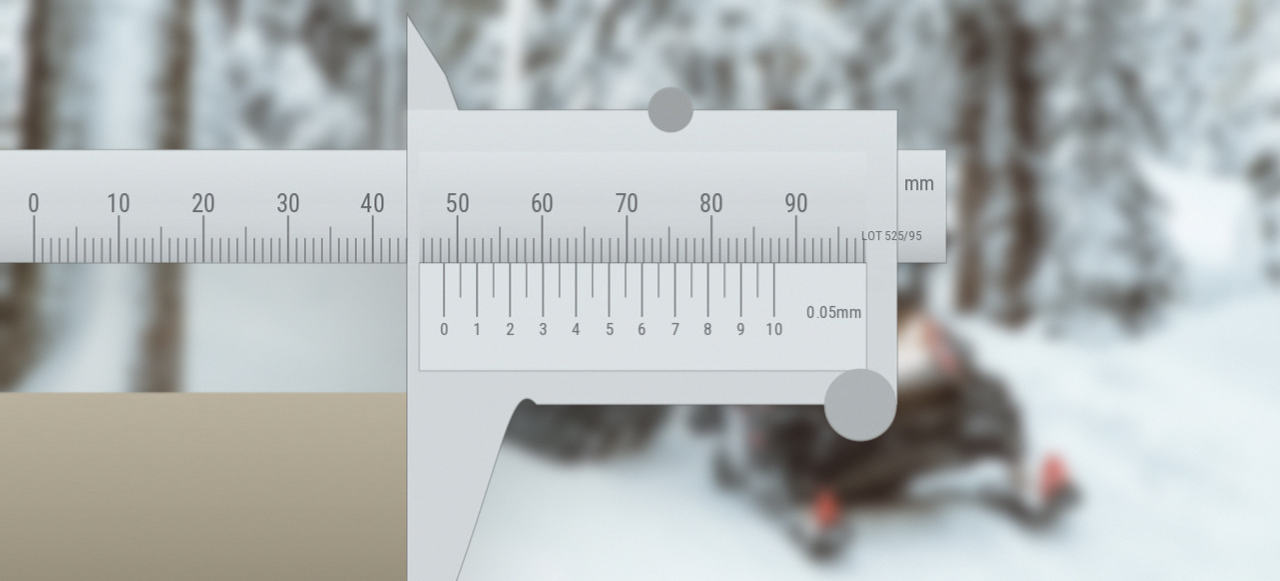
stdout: 48.4 mm
